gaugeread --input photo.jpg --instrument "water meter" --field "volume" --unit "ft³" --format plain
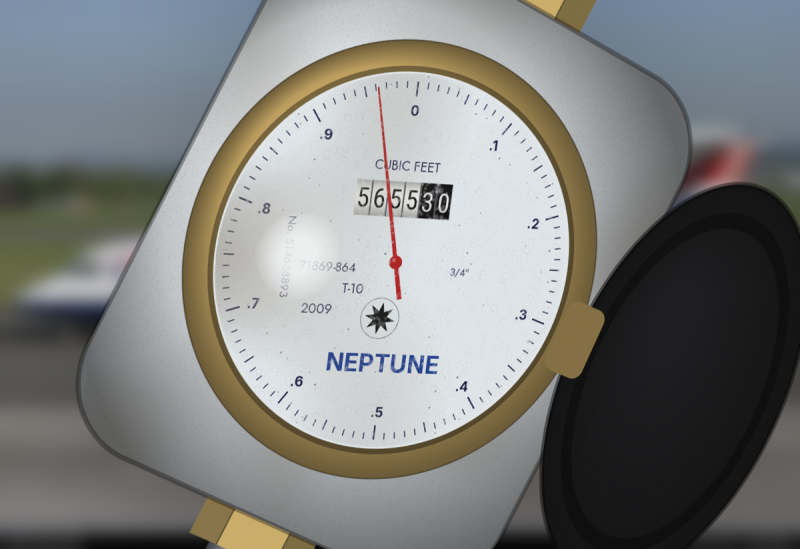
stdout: 565529.96 ft³
